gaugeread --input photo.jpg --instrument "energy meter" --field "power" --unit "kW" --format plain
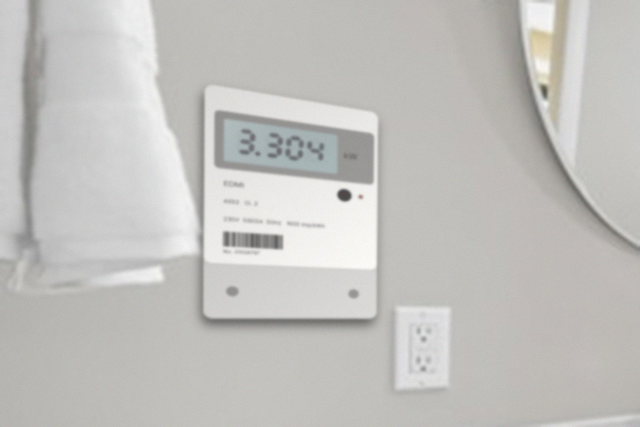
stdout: 3.304 kW
